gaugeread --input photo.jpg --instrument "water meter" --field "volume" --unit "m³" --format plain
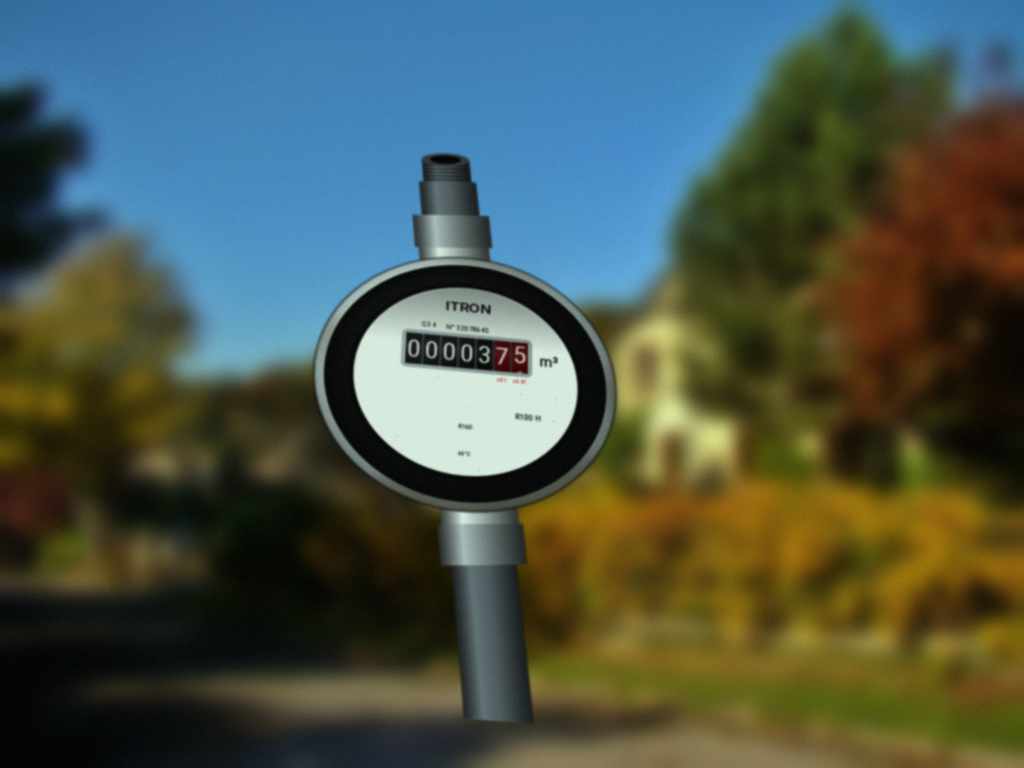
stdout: 3.75 m³
